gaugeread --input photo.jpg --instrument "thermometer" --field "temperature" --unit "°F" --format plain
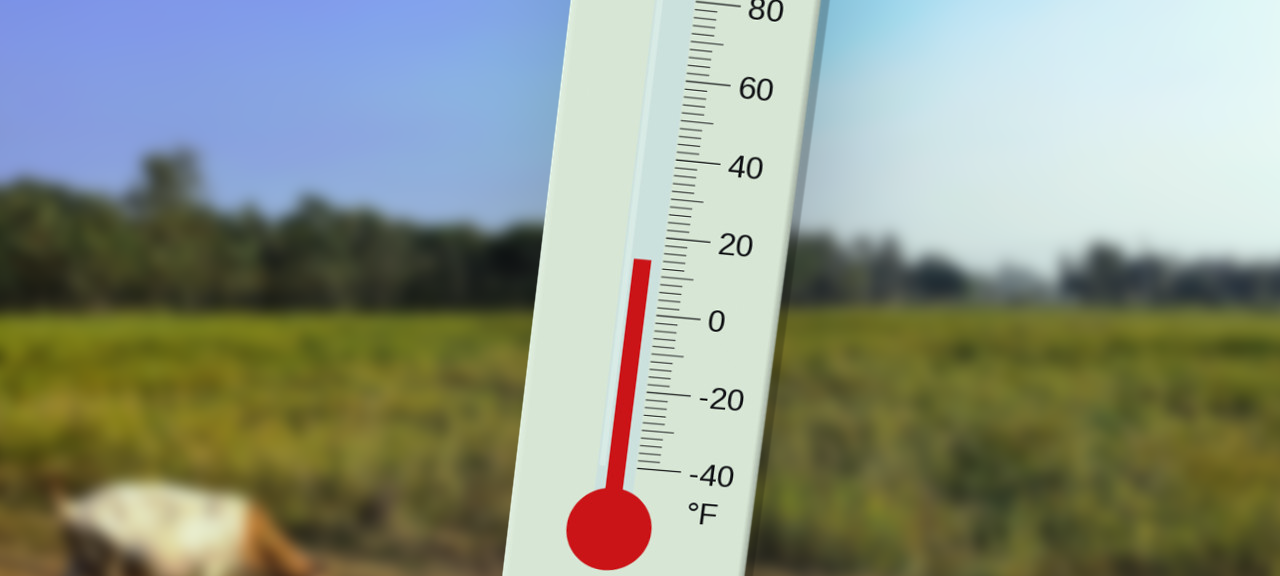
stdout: 14 °F
